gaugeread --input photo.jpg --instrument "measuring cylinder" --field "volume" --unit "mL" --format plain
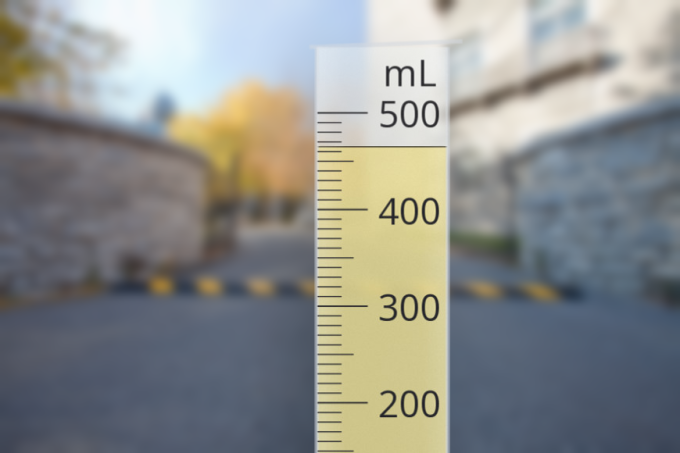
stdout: 465 mL
